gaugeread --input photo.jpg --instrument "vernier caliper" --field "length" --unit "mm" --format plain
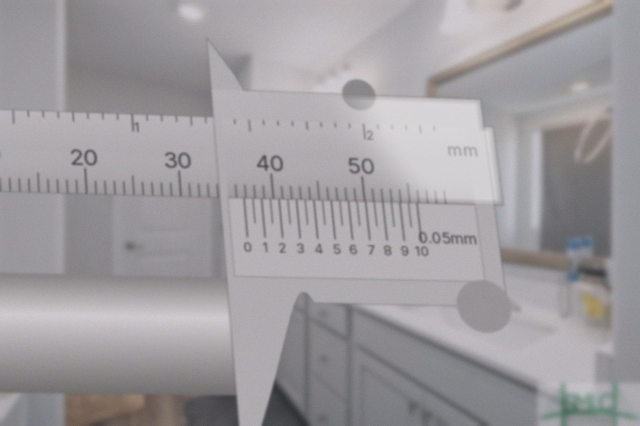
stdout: 36.8 mm
